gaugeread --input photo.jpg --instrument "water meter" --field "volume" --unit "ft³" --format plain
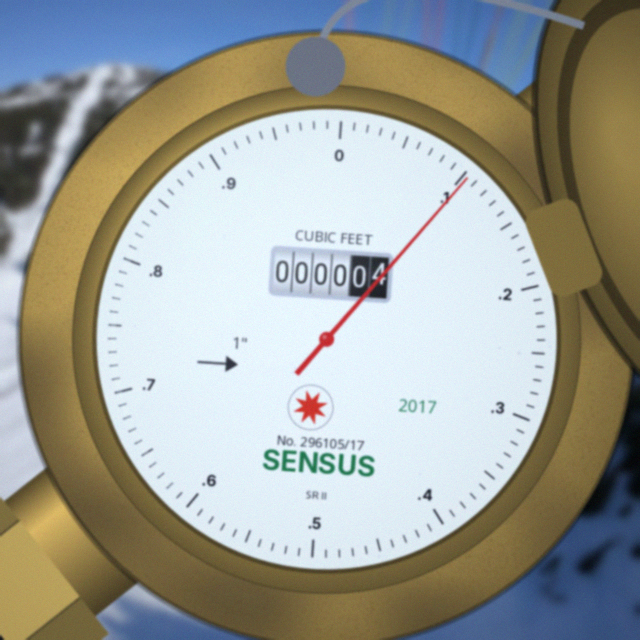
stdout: 4.10 ft³
